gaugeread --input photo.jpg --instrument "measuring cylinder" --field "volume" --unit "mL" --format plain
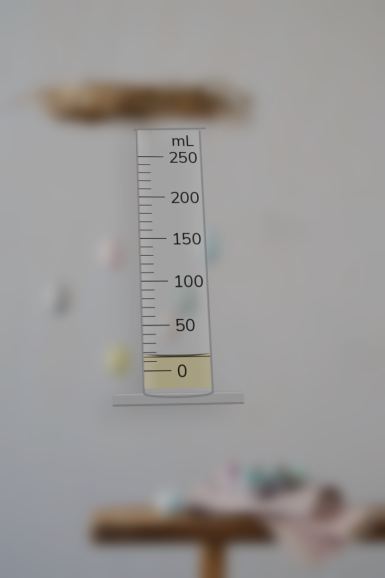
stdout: 15 mL
